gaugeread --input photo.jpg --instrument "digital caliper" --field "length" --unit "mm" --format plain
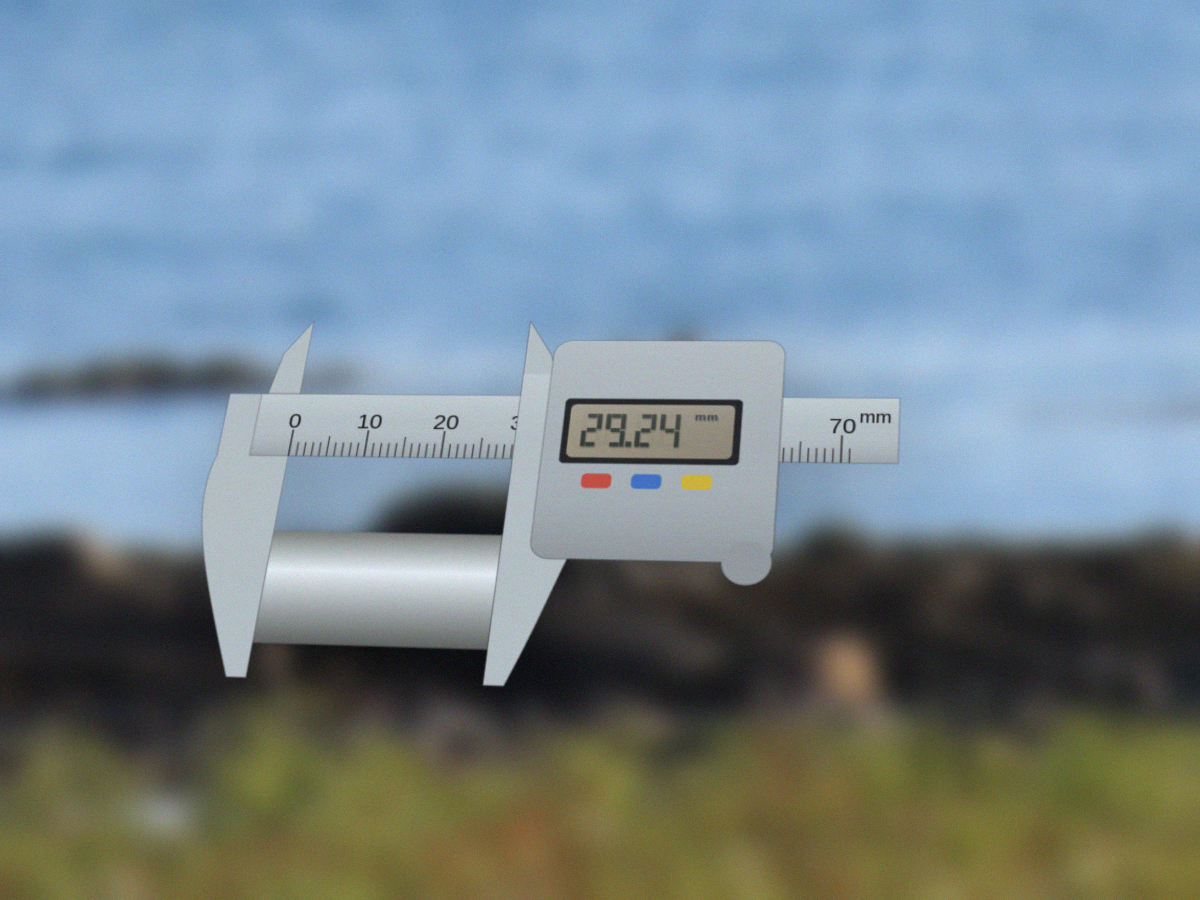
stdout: 29.24 mm
